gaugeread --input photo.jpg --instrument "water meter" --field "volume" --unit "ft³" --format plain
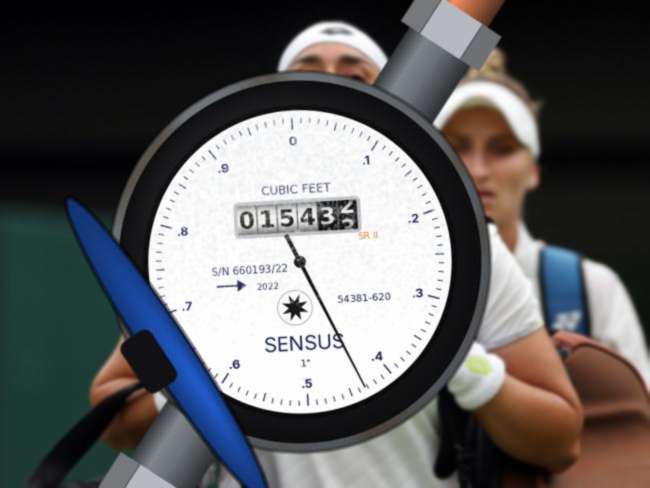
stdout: 15432.43 ft³
